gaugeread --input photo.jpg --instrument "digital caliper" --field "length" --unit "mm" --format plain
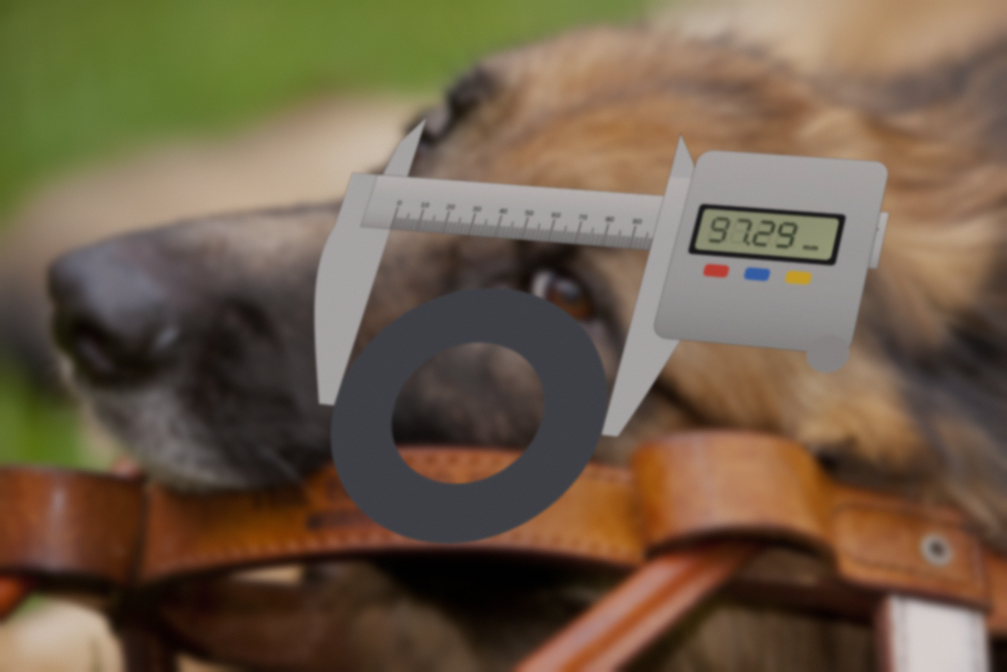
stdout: 97.29 mm
